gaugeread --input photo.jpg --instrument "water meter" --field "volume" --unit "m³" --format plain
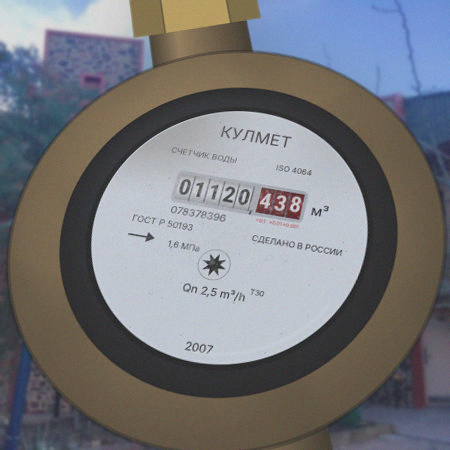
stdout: 1120.438 m³
